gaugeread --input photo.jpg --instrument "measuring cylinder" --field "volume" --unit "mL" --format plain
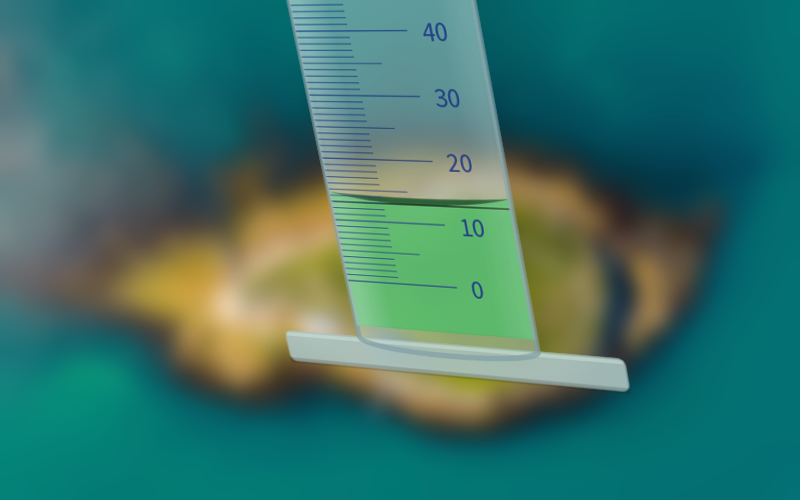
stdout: 13 mL
